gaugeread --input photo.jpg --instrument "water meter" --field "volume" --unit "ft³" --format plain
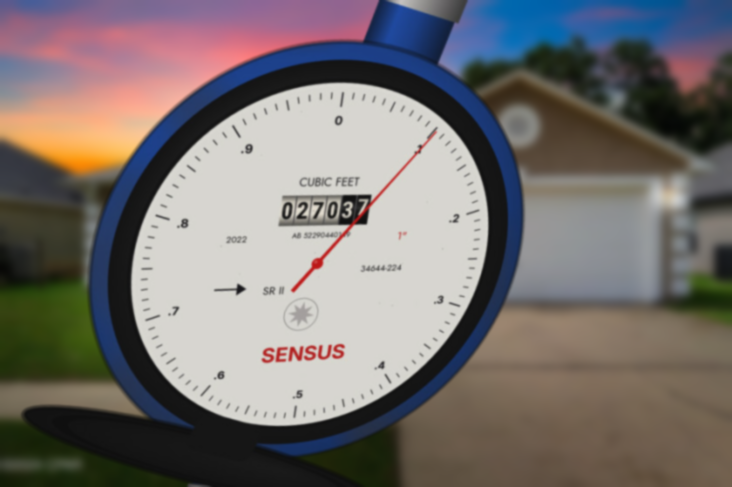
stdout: 27037.10 ft³
